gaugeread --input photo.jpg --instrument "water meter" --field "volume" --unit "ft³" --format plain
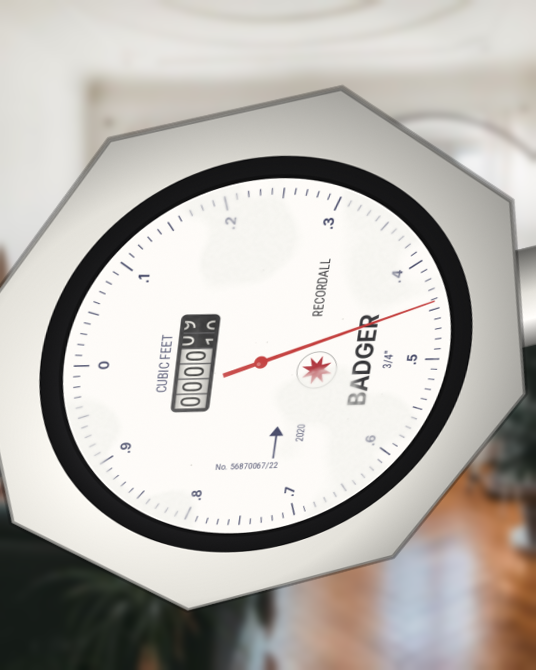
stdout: 9.44 ft³
